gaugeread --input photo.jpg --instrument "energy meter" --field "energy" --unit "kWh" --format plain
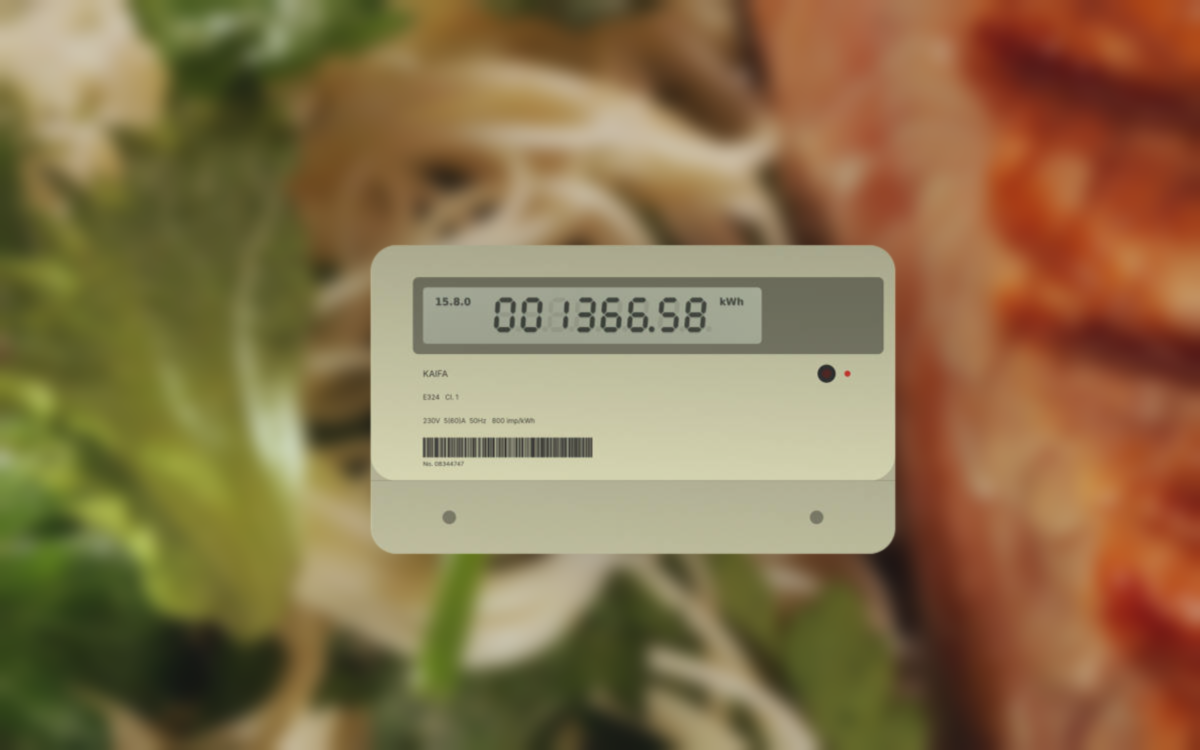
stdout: 1366.58 kWh
